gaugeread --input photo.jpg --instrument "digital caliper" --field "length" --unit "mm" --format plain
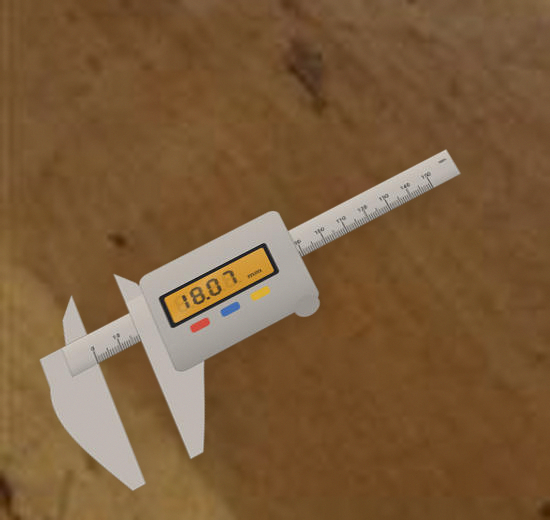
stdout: 18.07 mm
